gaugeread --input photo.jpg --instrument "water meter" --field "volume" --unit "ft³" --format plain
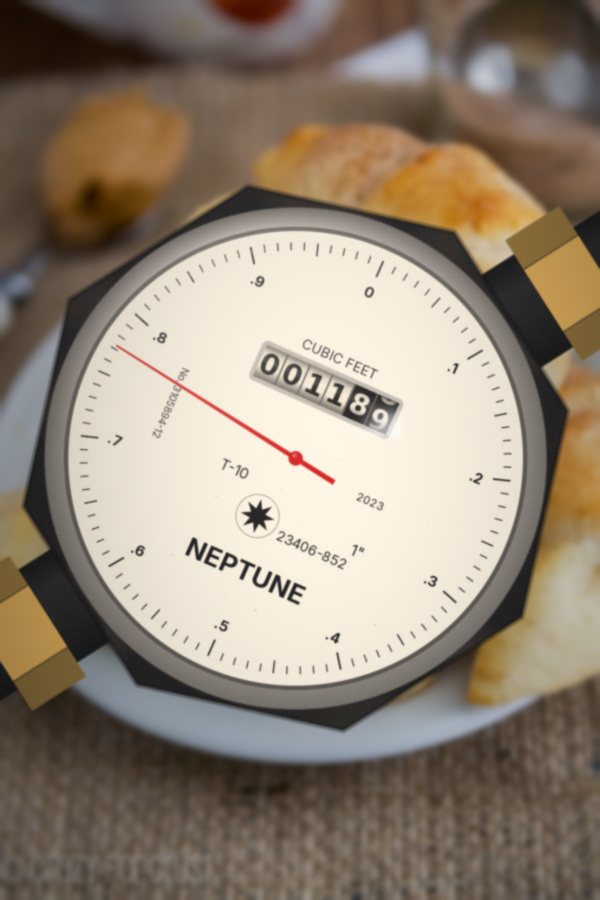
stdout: 1188.77 ft³
